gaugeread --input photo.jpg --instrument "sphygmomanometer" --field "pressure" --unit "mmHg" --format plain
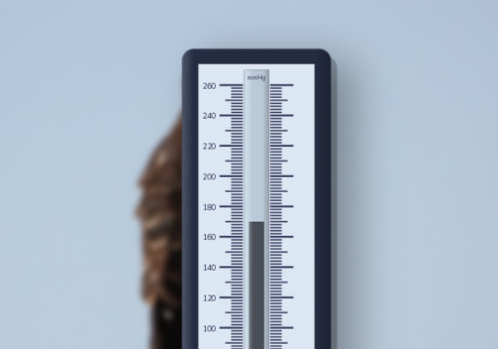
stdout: 170 mmHg
